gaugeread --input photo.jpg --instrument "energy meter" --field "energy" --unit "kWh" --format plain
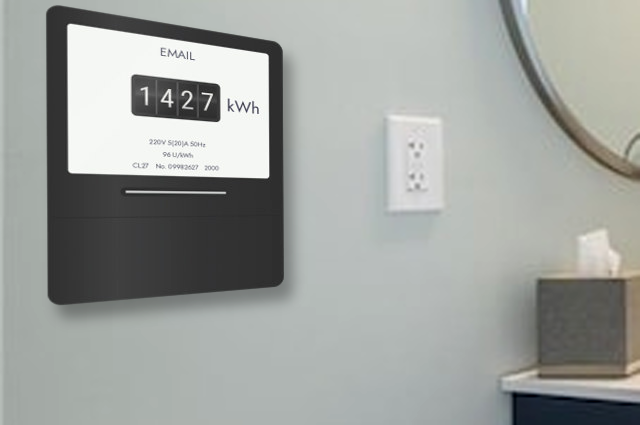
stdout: 1427 kWh
